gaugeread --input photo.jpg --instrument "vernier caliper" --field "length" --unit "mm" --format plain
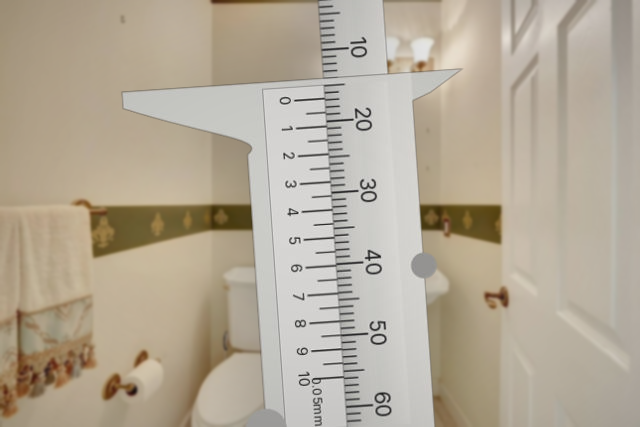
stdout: 16.8 mm
